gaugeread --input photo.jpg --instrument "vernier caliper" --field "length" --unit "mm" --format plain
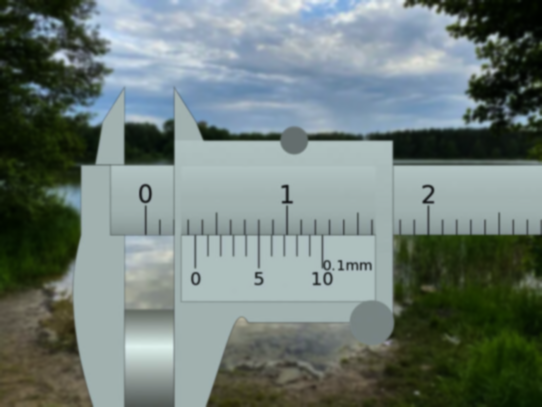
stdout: 3.5 mm
